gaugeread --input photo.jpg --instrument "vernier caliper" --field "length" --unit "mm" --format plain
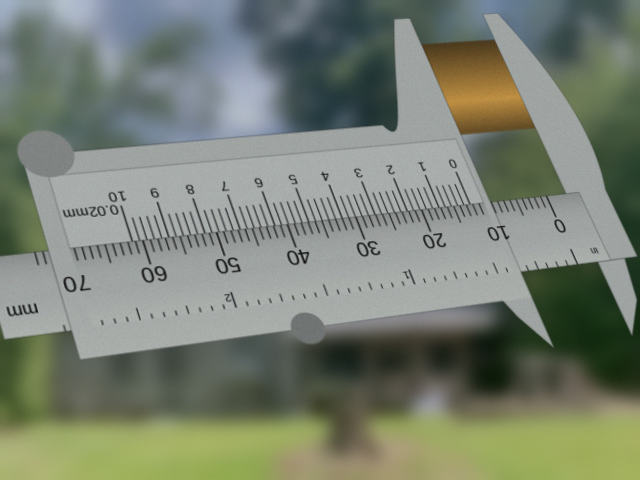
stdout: 12.4 mm
